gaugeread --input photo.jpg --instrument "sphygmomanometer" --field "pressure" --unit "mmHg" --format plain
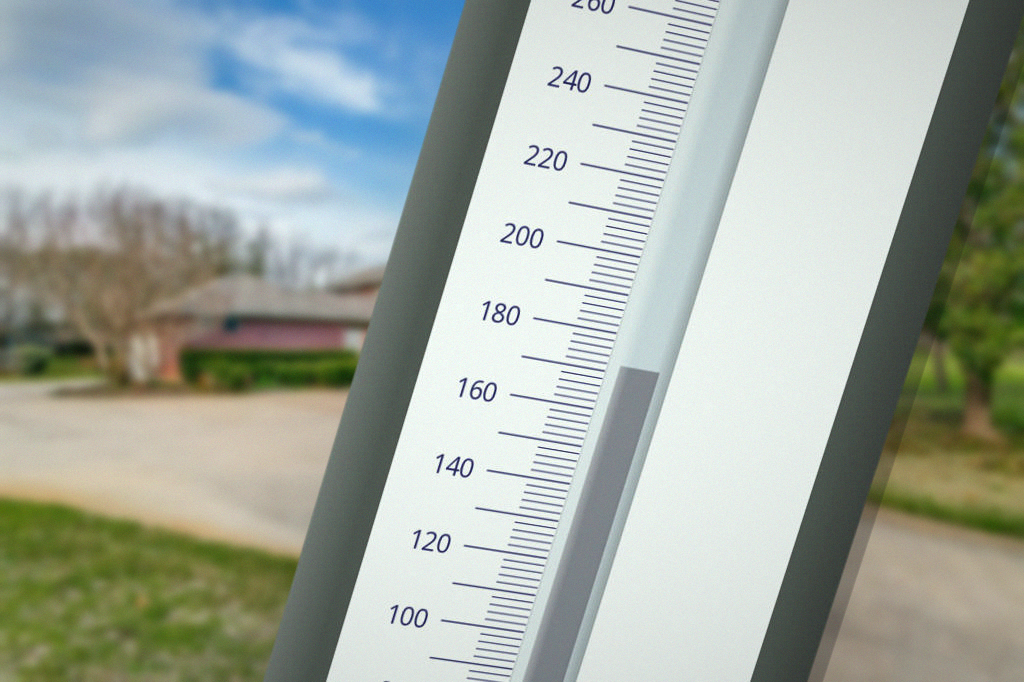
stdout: 172 mmHg
